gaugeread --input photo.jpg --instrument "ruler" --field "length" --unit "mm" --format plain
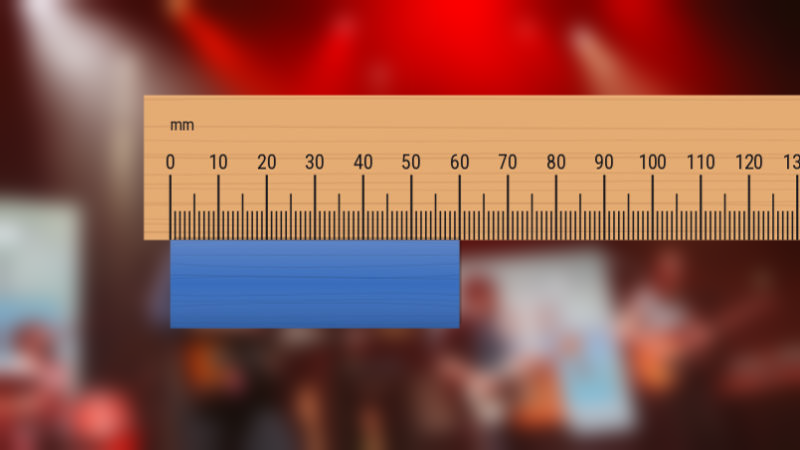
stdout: 60 mm
